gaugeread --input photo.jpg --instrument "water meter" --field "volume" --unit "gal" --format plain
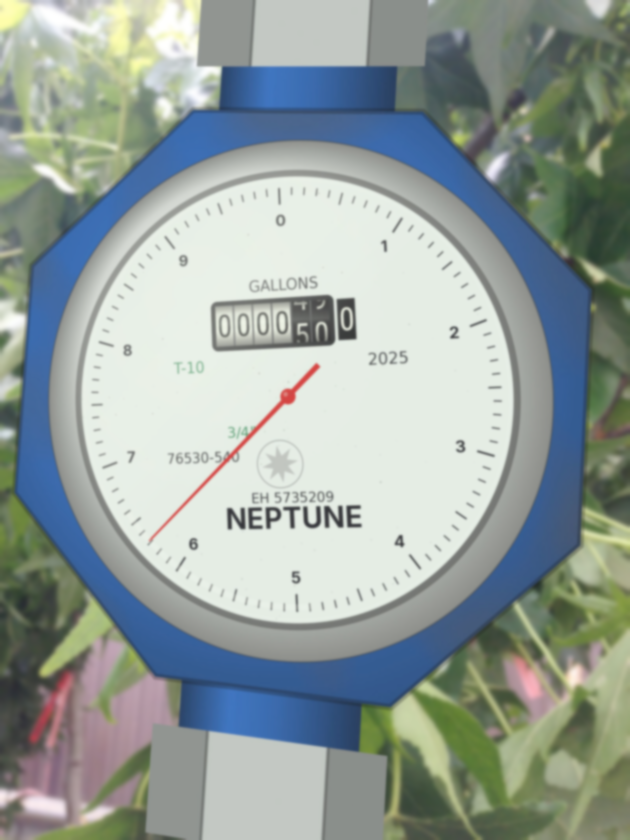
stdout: 496.3 gal
